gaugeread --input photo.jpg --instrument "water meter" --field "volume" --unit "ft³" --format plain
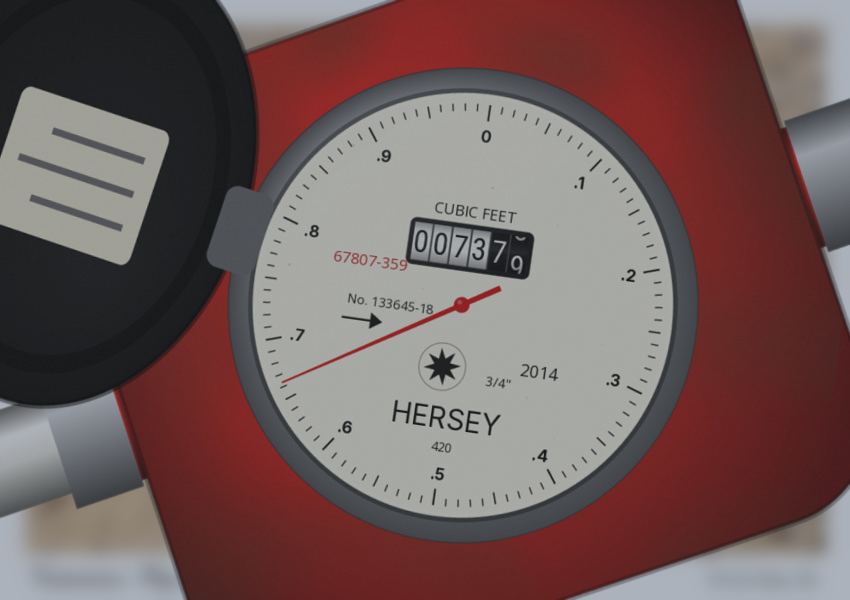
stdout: 7378.66 ft³
